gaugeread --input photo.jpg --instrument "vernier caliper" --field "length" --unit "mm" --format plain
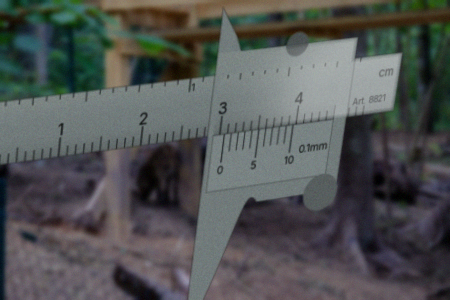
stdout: 30.6 mm
